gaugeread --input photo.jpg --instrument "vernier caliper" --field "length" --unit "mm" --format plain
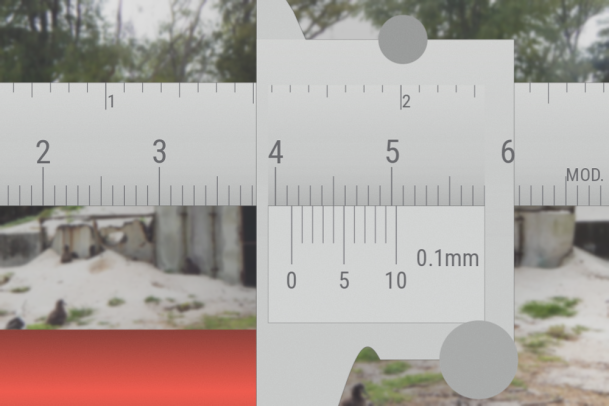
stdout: 41.4 mm
